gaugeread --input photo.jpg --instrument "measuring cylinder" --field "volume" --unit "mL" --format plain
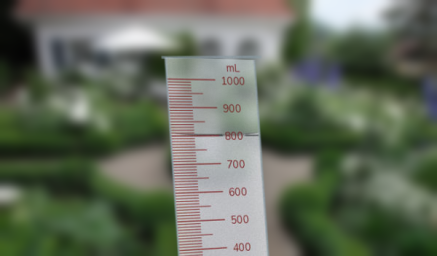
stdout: 800 mL
